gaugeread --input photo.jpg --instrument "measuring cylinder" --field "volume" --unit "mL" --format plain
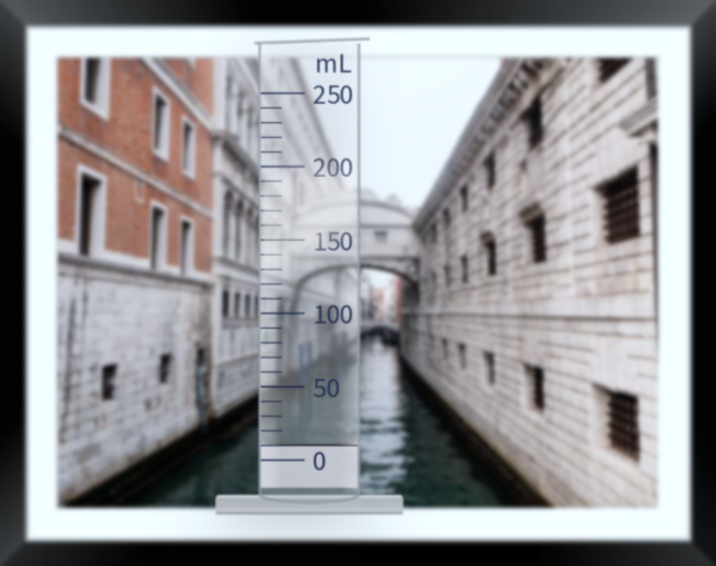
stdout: 10 mL
